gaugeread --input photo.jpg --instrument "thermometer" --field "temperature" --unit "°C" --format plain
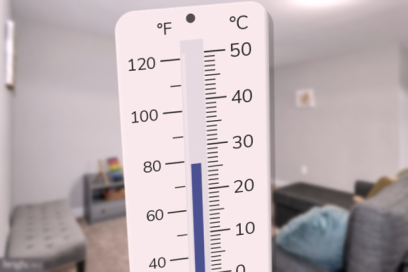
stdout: 26 °C
